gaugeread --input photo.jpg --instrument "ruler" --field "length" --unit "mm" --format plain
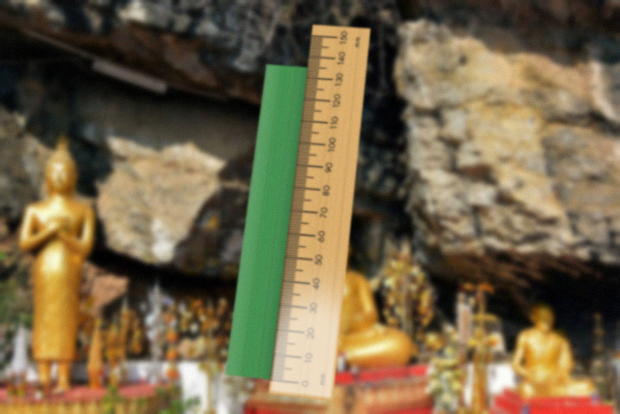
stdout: 135 mm
